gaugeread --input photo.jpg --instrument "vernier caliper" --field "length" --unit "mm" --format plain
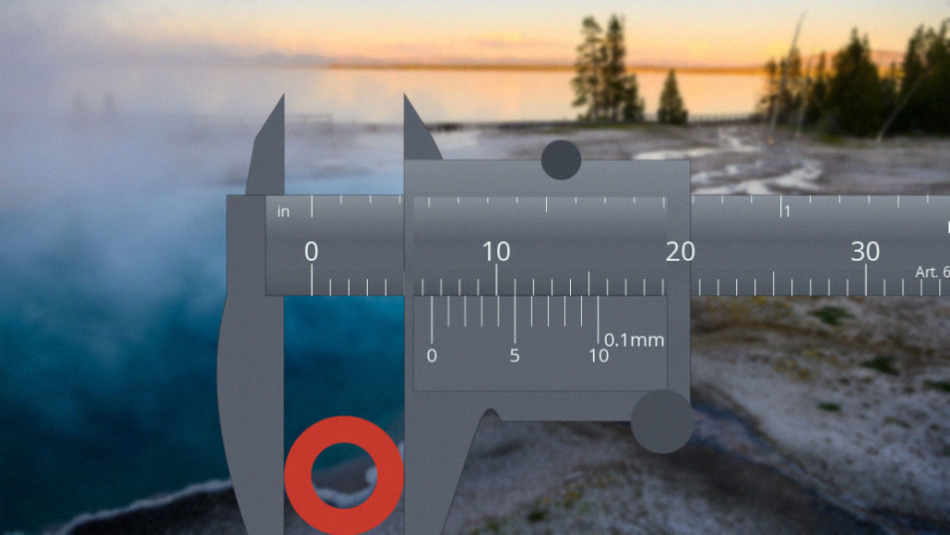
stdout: 6.5 mm
